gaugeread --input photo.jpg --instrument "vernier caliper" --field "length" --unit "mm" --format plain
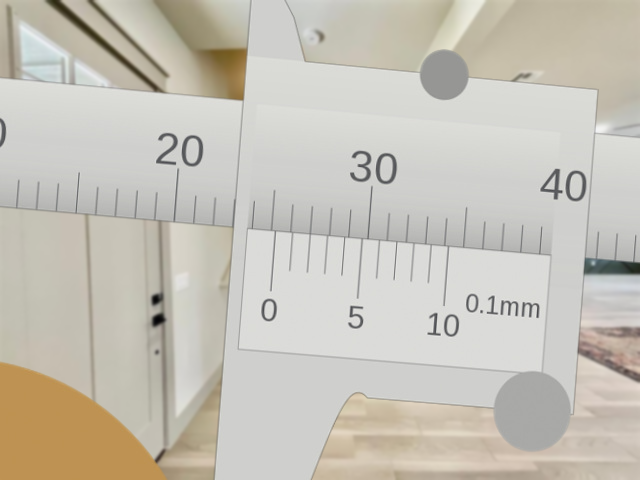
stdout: 25.2 mm
